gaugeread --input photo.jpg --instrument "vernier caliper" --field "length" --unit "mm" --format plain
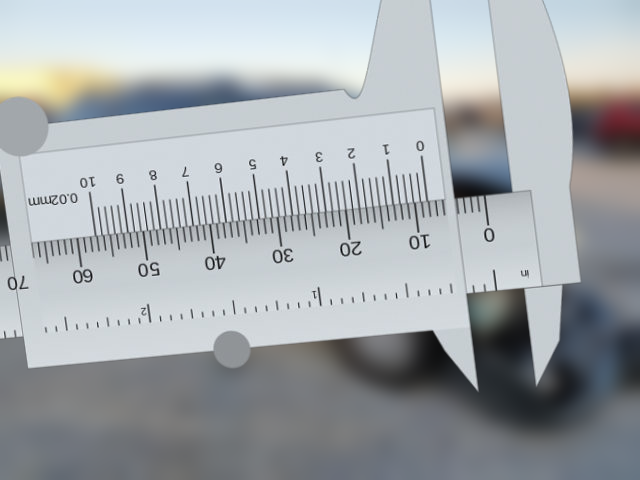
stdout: 8.2 mm
